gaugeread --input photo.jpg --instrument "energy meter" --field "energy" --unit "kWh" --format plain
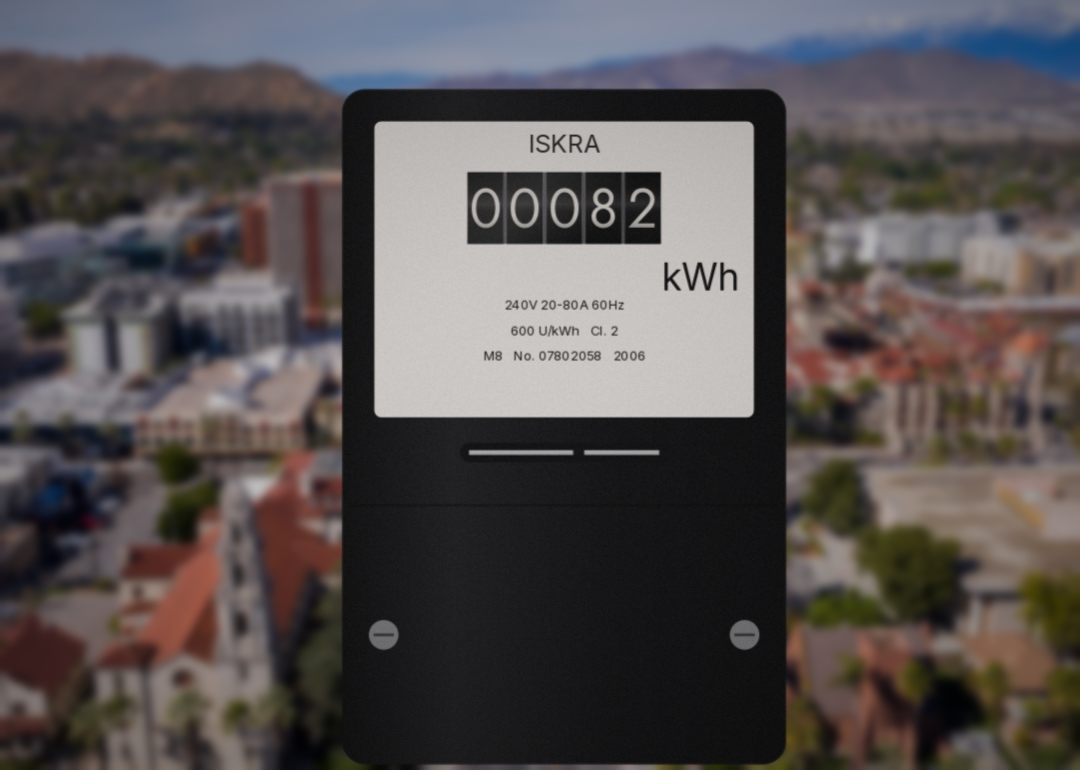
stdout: 82 kWh
